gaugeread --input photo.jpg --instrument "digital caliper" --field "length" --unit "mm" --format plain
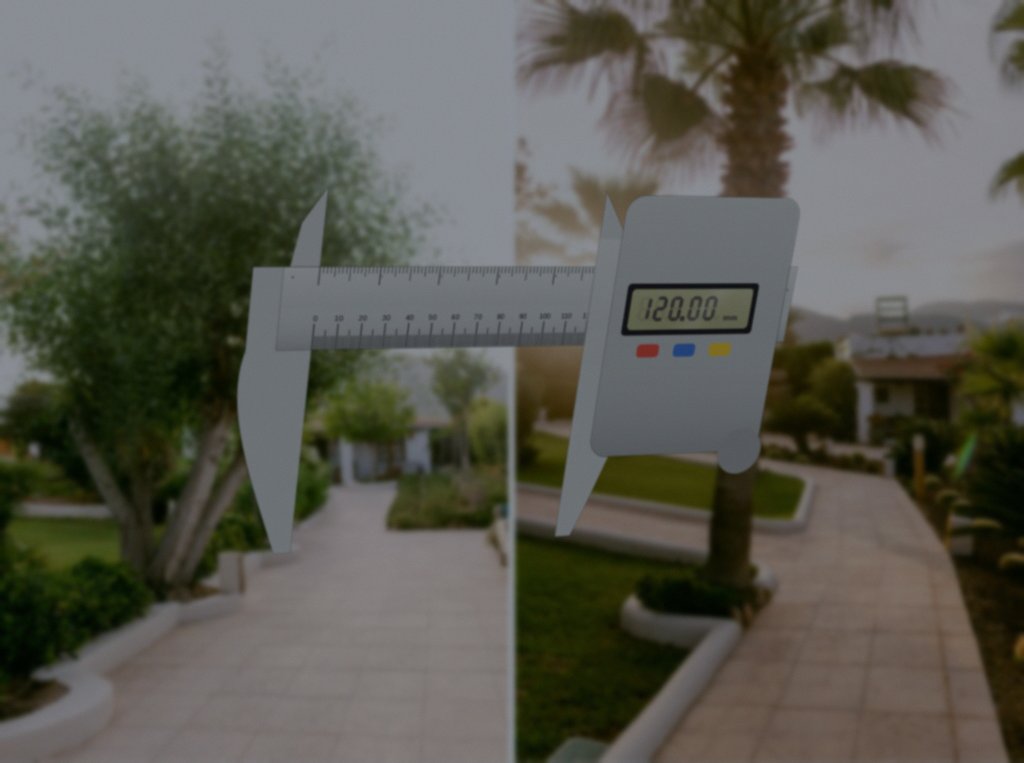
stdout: 120.00 mm
